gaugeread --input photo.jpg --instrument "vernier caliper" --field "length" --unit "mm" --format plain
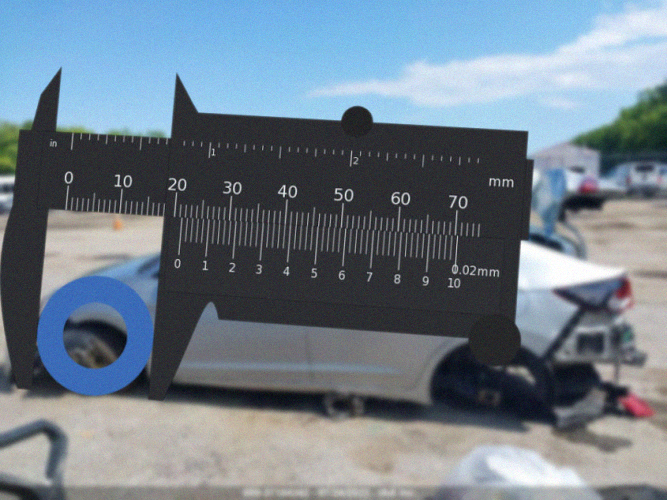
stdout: 21.4 mm
